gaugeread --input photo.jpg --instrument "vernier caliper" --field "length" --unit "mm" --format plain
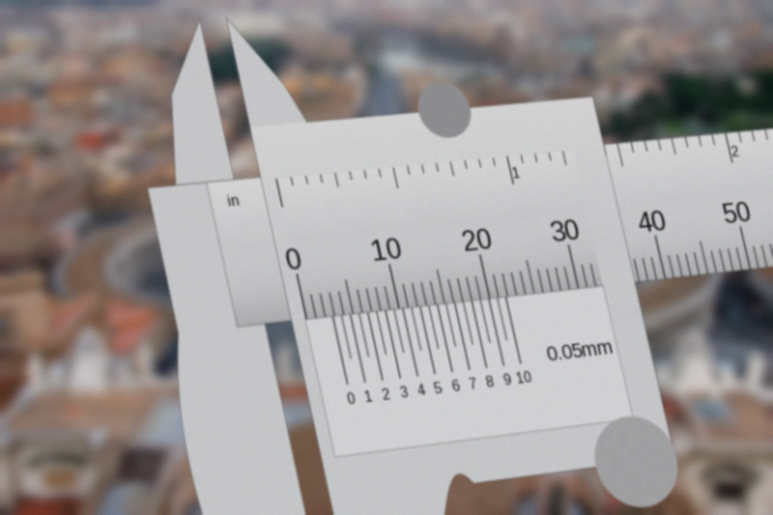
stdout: 2.8 mm
